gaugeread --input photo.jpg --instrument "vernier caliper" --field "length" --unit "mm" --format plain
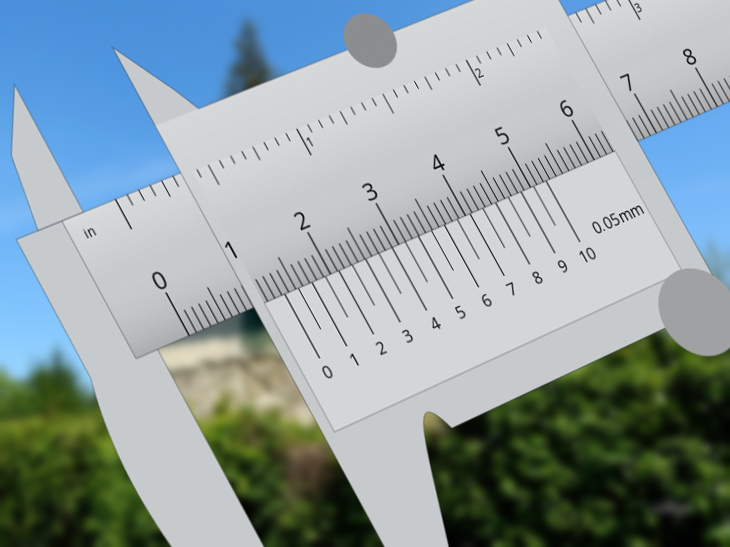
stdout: 13.4 mm
